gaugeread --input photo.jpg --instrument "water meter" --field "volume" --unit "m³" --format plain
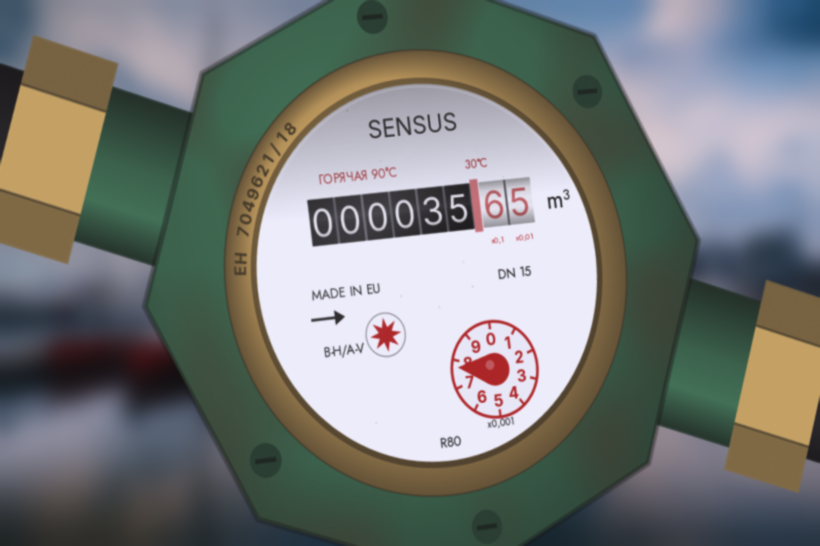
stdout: 35.657 m³
